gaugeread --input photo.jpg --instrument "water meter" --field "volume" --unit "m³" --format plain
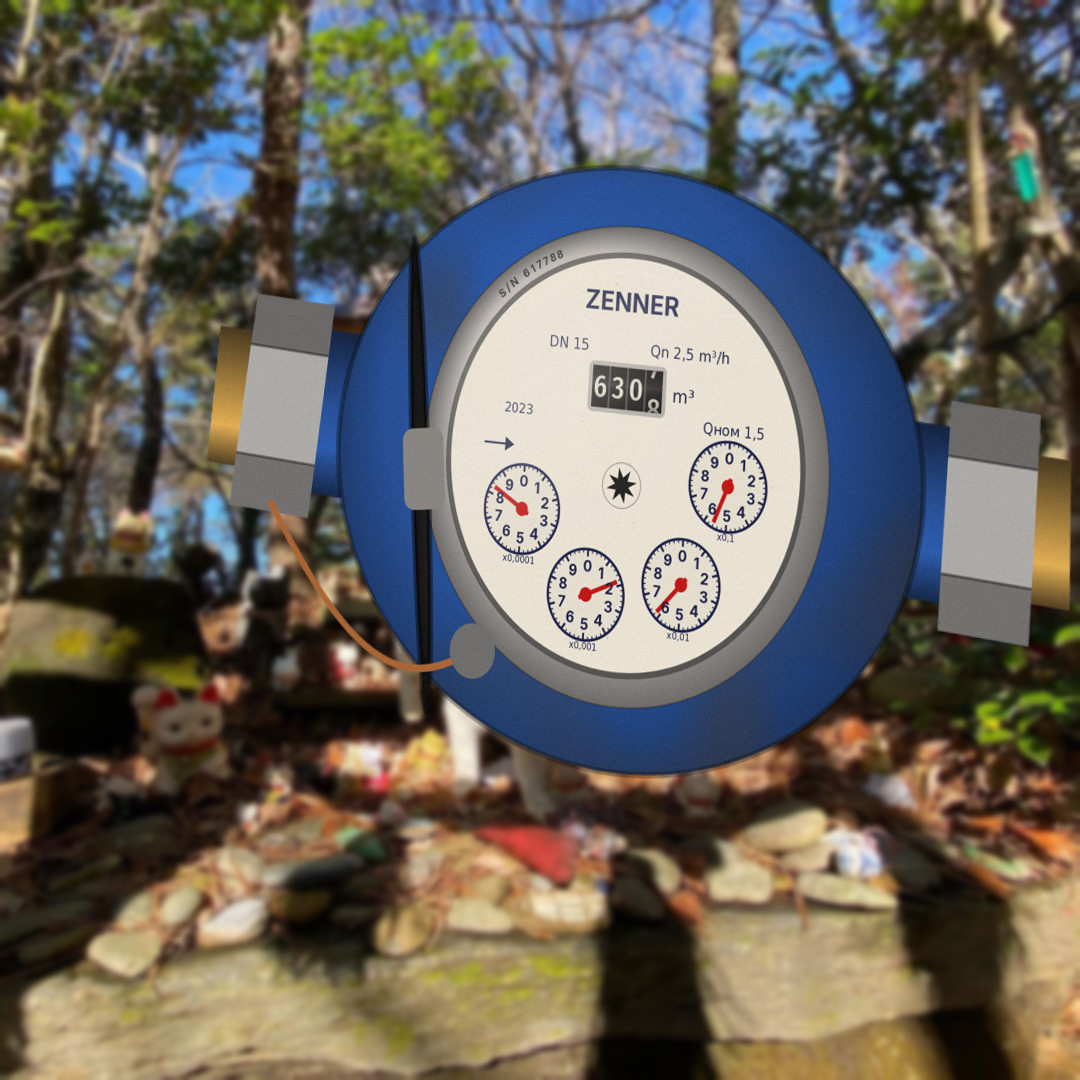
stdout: 6307.5618 m³
